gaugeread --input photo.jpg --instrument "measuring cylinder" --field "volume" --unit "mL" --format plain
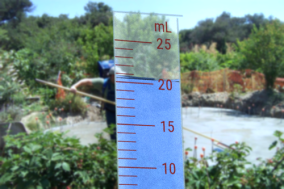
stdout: 20.5 mL
